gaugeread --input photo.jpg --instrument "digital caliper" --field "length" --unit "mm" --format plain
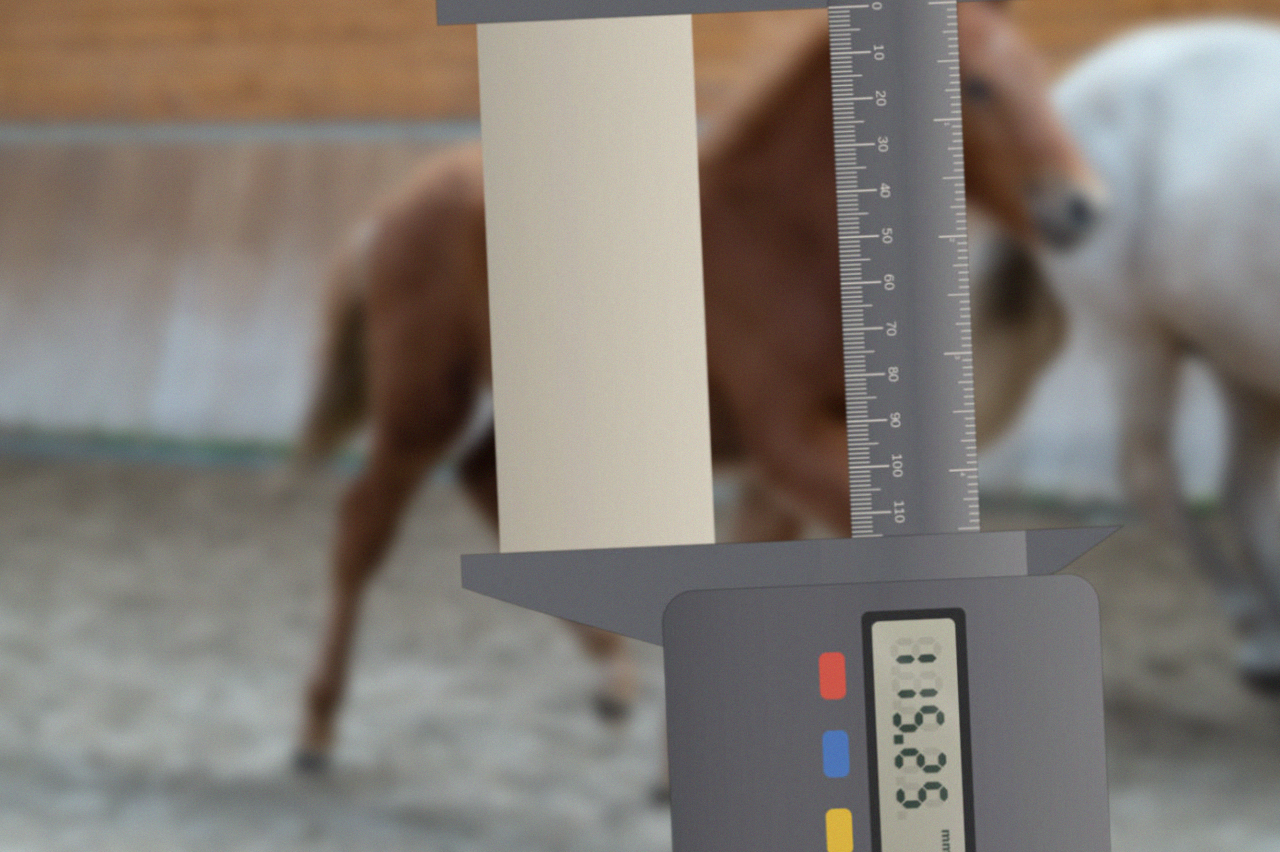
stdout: 115.25 mm
